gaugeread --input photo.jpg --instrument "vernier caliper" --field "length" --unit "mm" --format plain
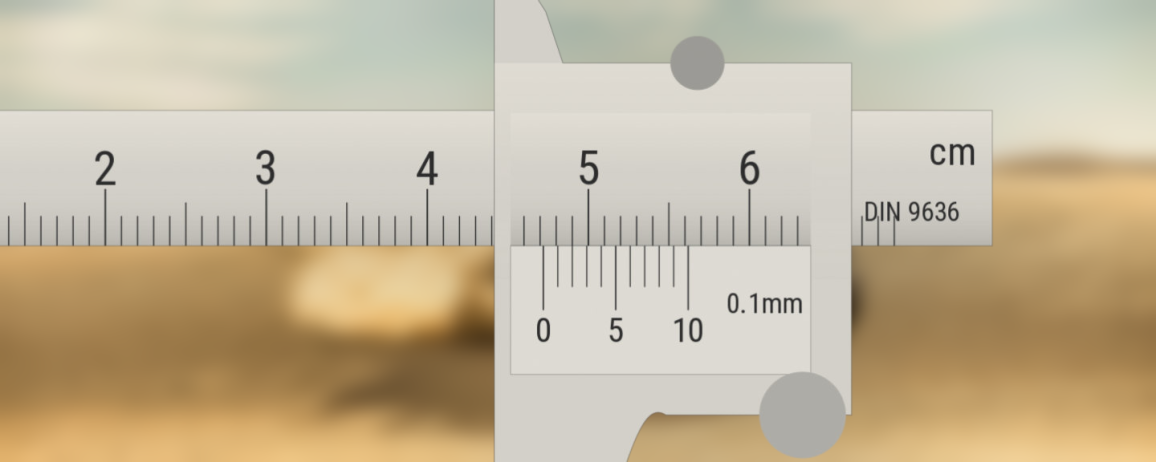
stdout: 47.2 mm
